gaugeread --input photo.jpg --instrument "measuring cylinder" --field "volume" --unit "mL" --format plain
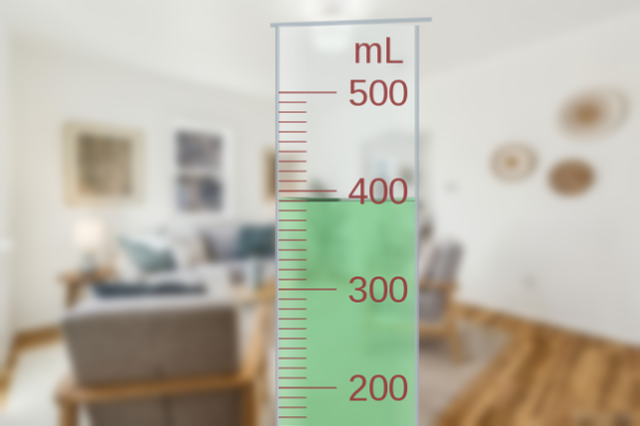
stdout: 390 mL
